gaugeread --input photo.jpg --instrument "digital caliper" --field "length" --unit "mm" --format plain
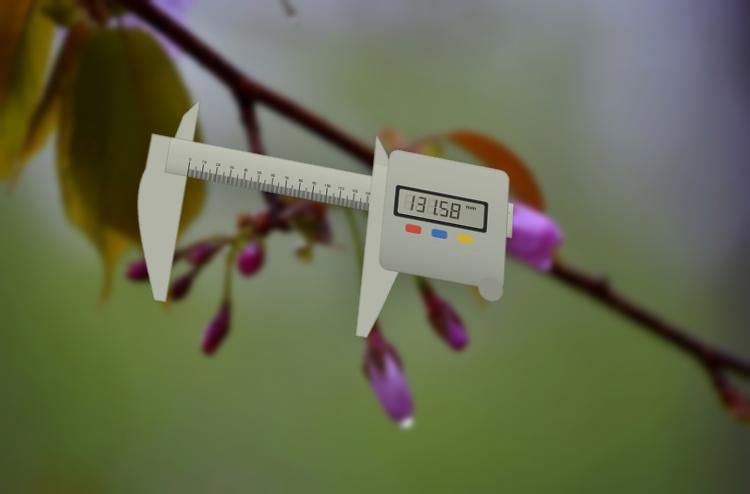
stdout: 131.58 mm
